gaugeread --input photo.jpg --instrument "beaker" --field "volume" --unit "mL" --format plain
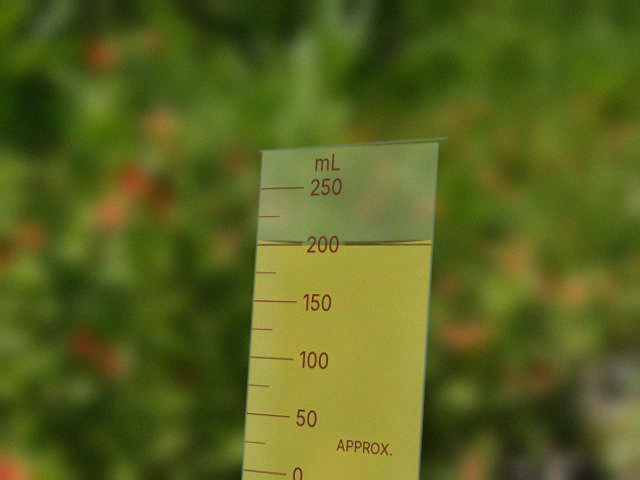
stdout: 200 mL
